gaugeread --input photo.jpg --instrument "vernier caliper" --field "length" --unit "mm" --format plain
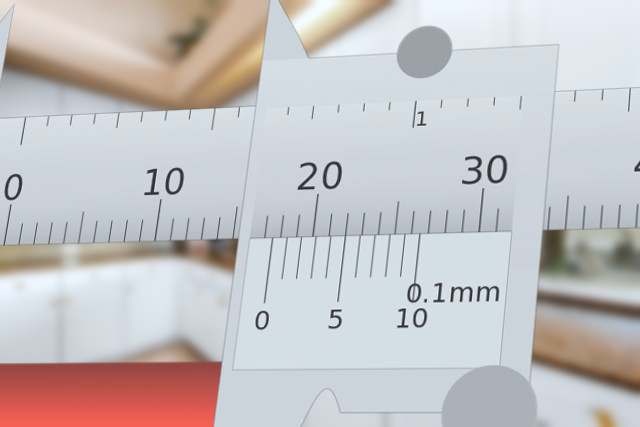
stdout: 17.5 mm
